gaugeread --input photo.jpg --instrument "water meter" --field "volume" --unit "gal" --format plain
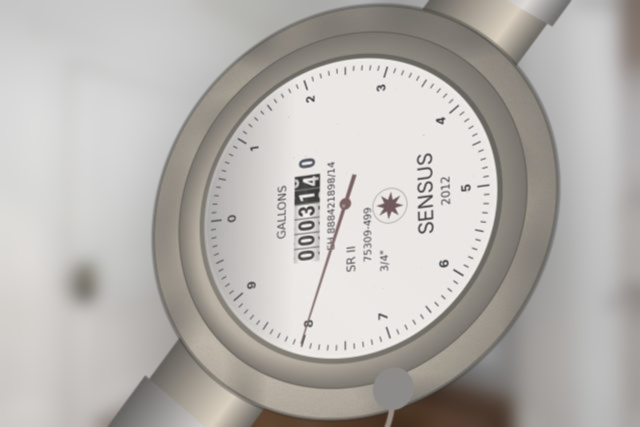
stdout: 3138.0 gal
